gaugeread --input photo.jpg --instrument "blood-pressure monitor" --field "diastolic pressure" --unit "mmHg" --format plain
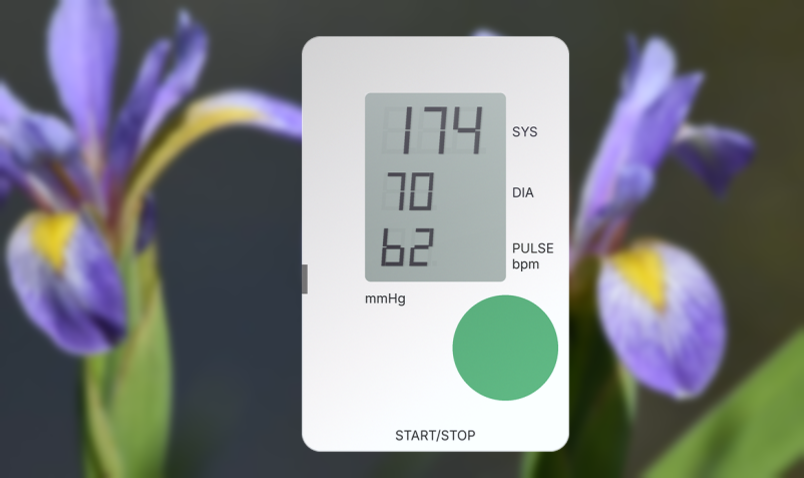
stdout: 70 mmHg
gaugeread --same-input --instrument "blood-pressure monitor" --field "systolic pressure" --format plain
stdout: 174 mmHg
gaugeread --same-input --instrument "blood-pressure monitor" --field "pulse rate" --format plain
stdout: 62 bpm
